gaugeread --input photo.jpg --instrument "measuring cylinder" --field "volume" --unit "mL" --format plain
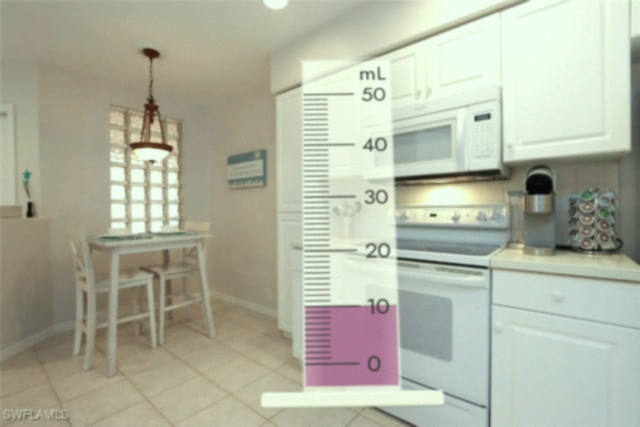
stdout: 10 mL
